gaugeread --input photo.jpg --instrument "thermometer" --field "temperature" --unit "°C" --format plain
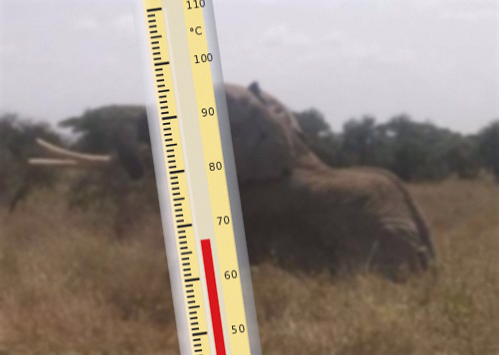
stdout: 67 °C
